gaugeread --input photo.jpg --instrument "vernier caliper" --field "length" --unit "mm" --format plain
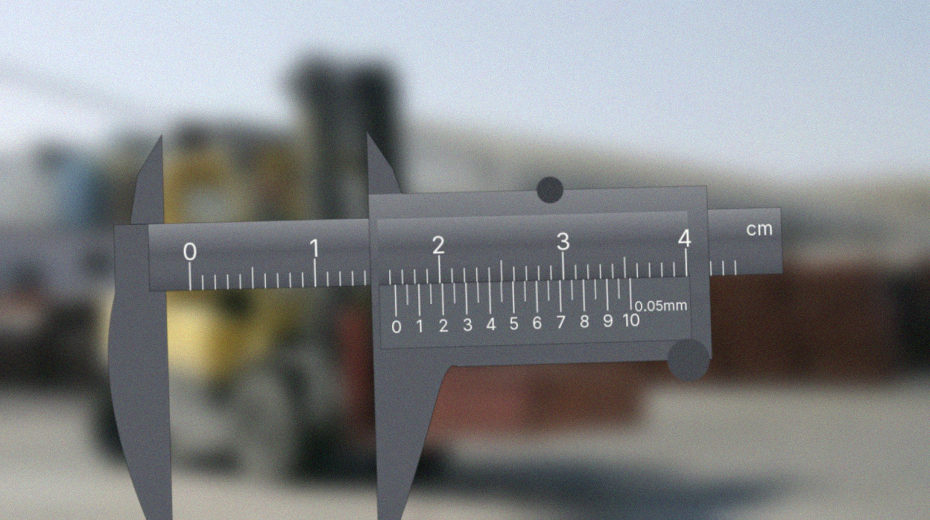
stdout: 16.4 mm
